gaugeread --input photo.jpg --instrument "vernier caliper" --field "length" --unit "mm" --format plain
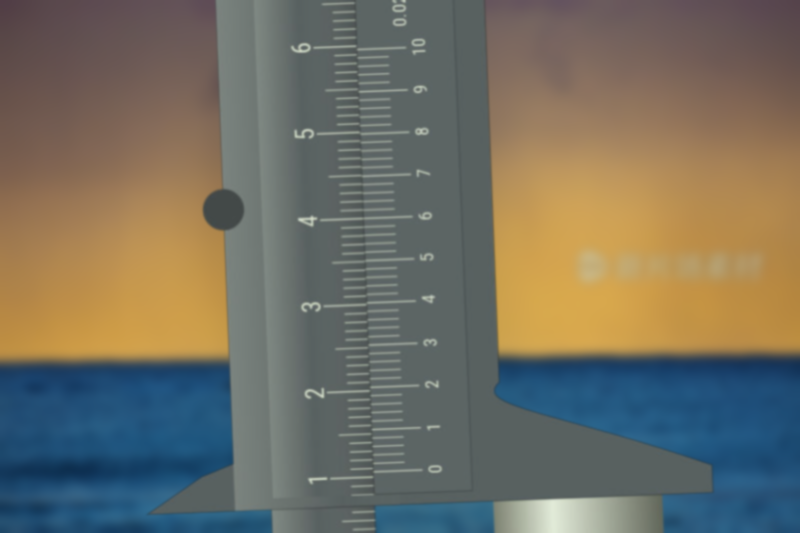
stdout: 10.6 mm
